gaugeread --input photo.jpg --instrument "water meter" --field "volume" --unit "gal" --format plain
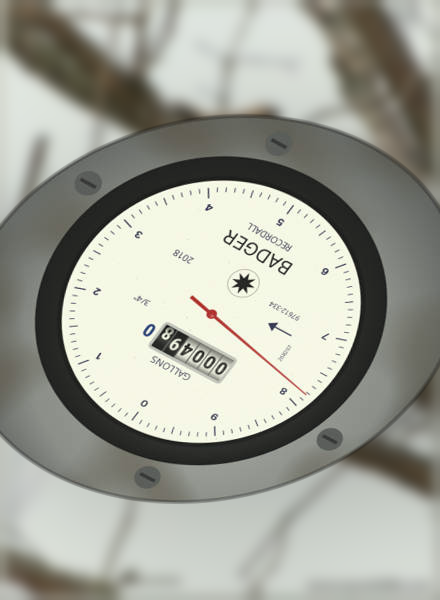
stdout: 4977.8 gal
